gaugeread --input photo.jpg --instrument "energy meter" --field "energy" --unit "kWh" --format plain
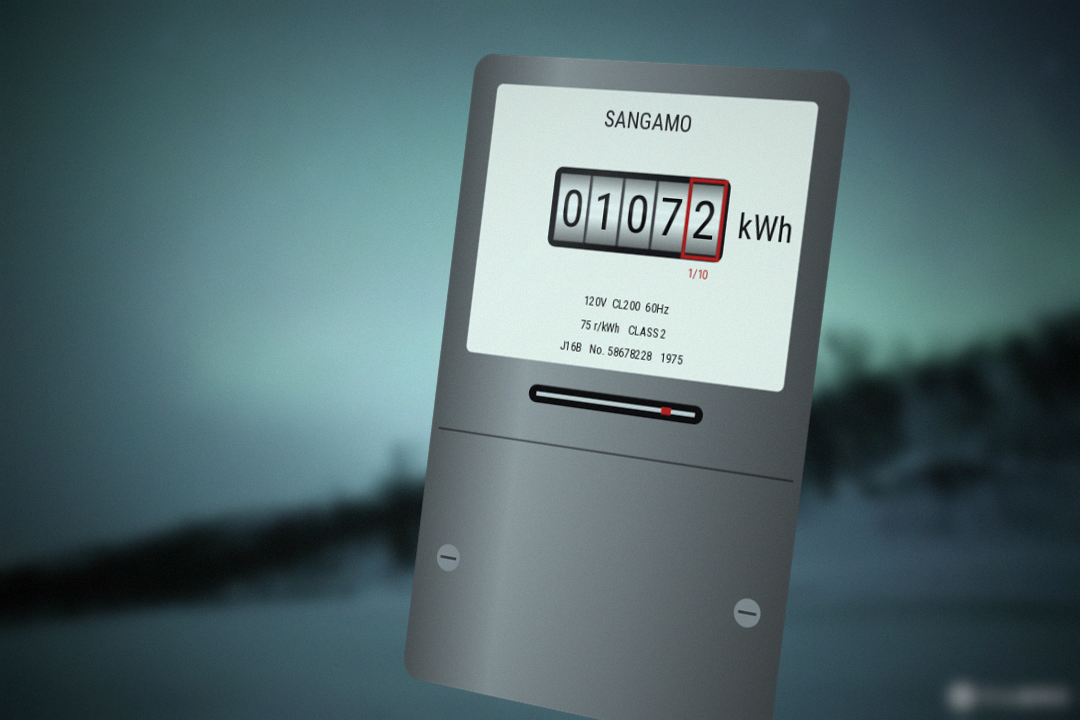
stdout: 107.2 kWh
